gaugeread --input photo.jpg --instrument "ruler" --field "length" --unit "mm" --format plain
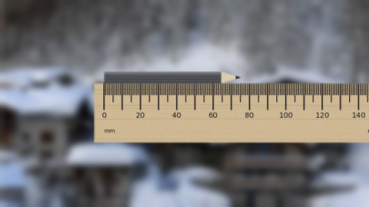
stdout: 75 mm
